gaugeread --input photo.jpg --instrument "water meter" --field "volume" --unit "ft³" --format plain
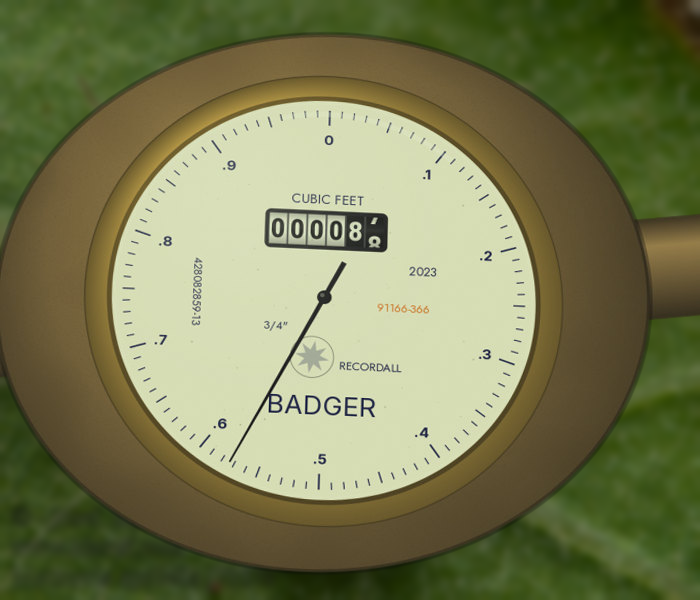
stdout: 87.57 ft³
